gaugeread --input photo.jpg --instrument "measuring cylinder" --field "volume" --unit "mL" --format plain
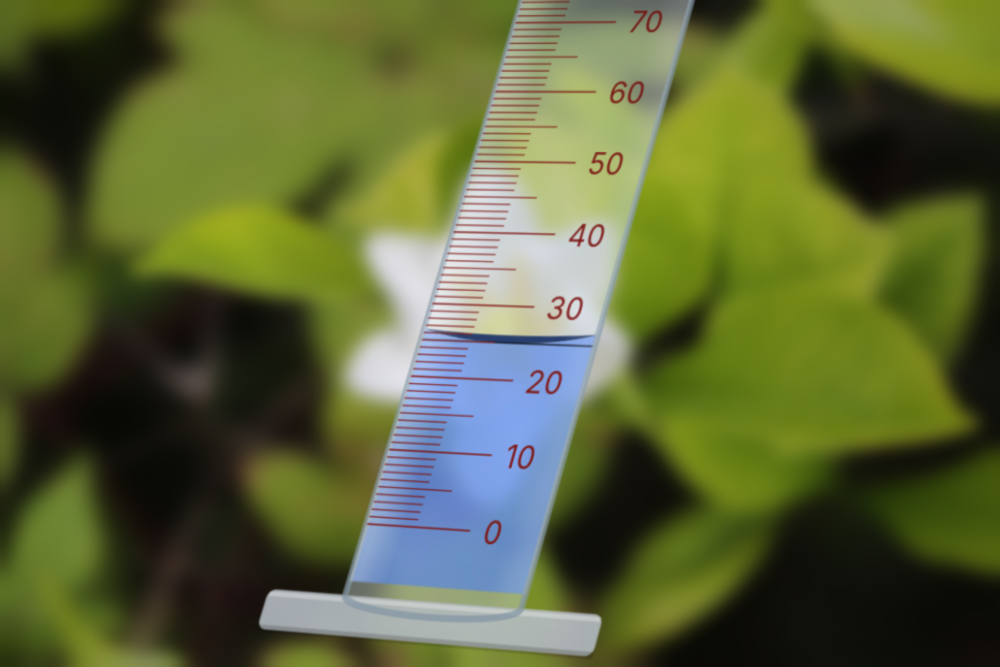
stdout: 25 mL
